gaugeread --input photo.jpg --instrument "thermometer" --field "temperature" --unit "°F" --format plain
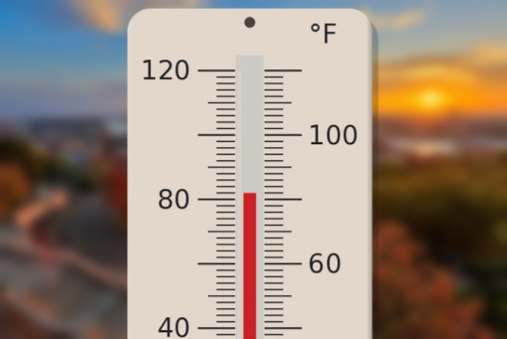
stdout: 82 °F
